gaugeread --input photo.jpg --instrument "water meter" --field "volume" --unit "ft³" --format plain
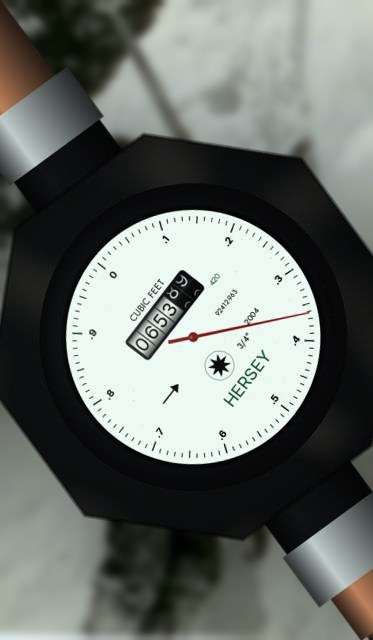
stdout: 65389.36 ft³
